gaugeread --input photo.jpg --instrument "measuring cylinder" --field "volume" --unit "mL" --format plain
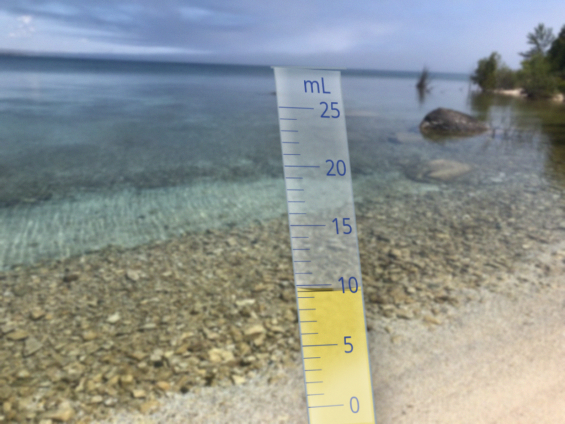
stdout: 9.5 mL
